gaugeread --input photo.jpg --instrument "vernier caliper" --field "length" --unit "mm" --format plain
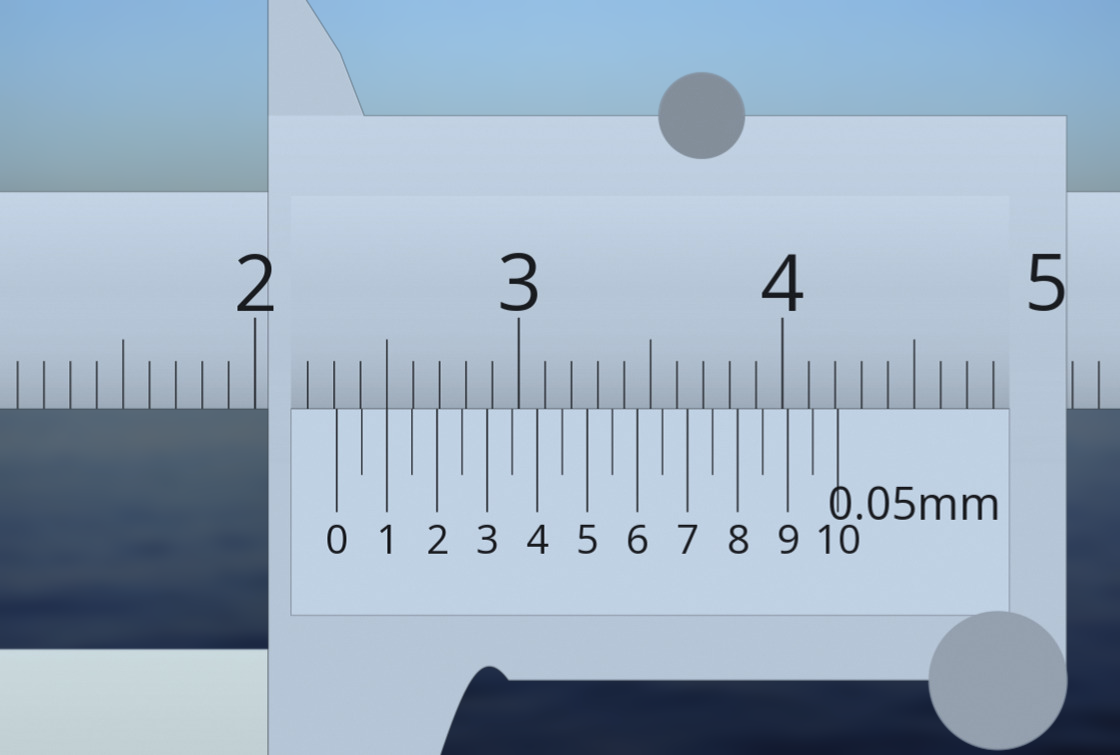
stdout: 23.10 mm
